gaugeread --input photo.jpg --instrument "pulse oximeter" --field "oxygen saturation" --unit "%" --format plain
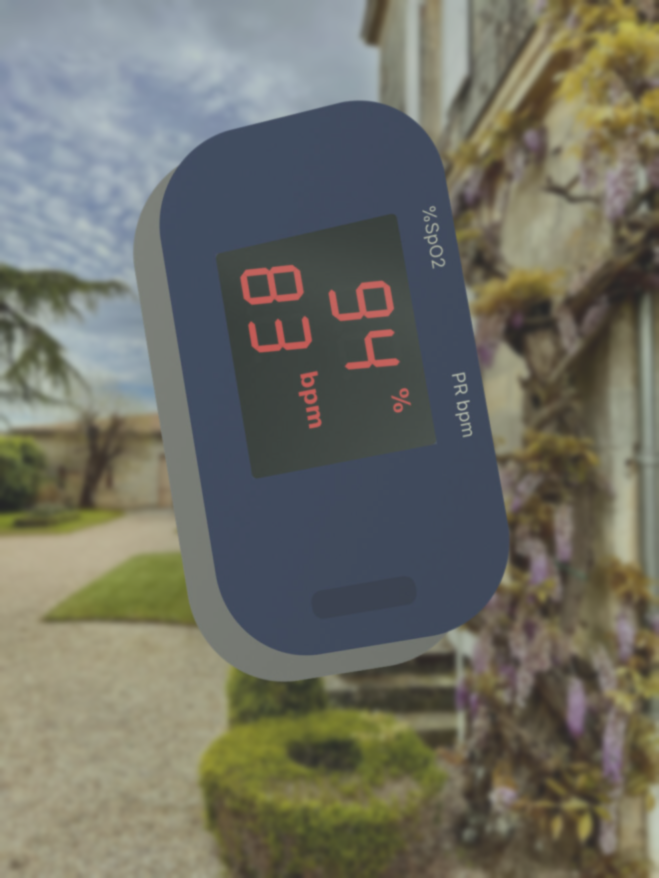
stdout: 94 %
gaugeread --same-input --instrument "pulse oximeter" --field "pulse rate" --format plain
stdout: 83 bpm
